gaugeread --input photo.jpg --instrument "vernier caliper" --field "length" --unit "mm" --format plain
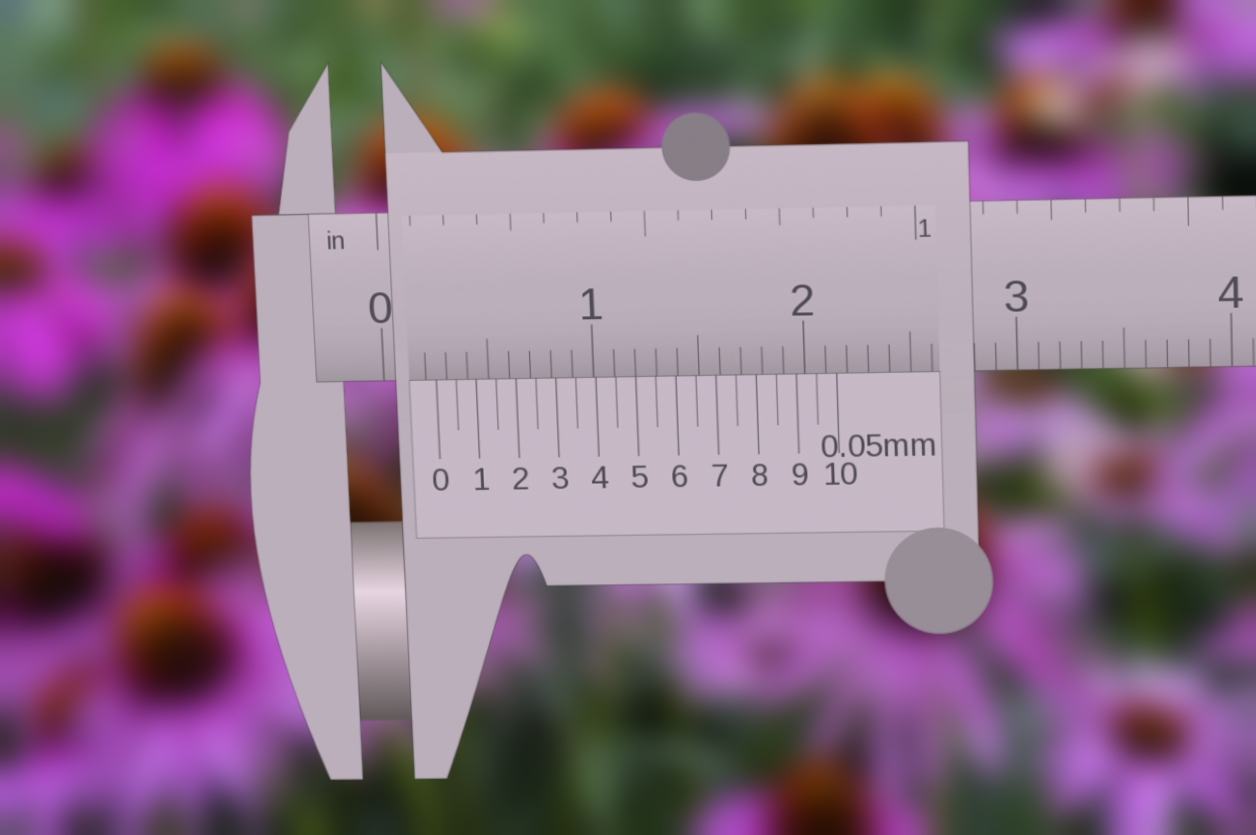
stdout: 2.5 mm
